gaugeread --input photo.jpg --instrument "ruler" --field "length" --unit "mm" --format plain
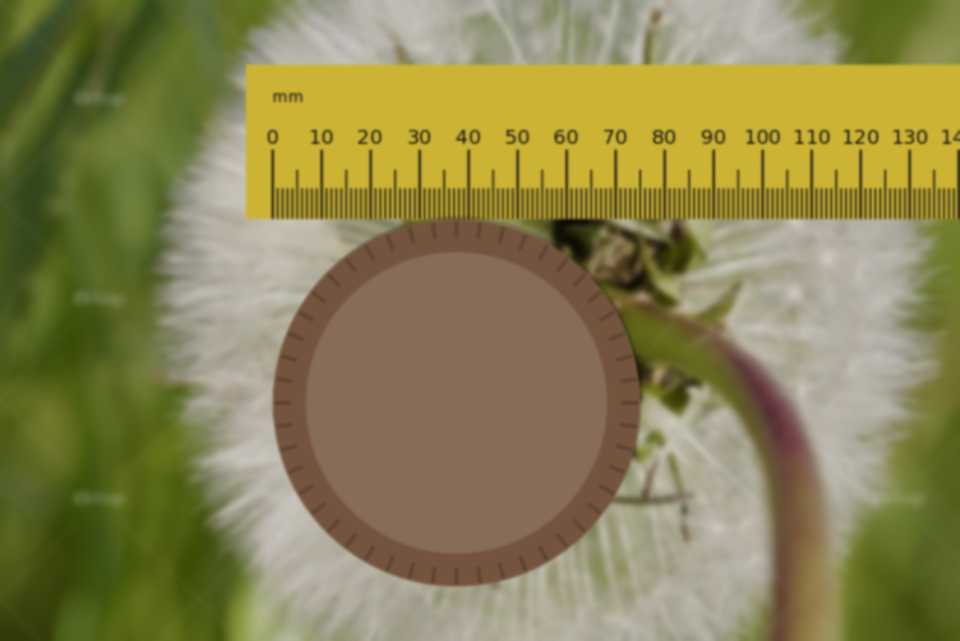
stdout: 75 mm
